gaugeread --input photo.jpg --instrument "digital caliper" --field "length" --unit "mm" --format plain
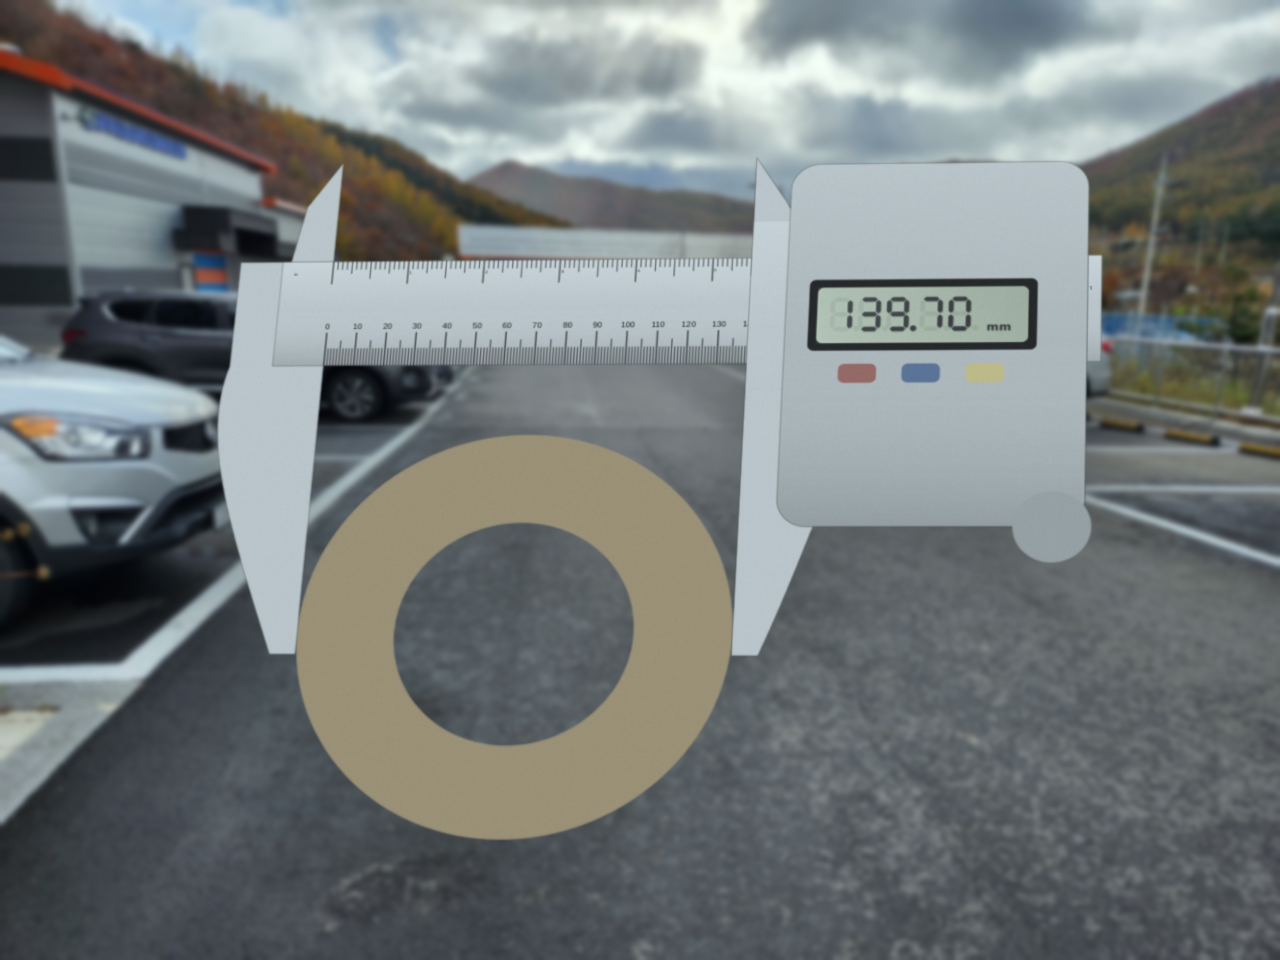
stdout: 139.70 mm
